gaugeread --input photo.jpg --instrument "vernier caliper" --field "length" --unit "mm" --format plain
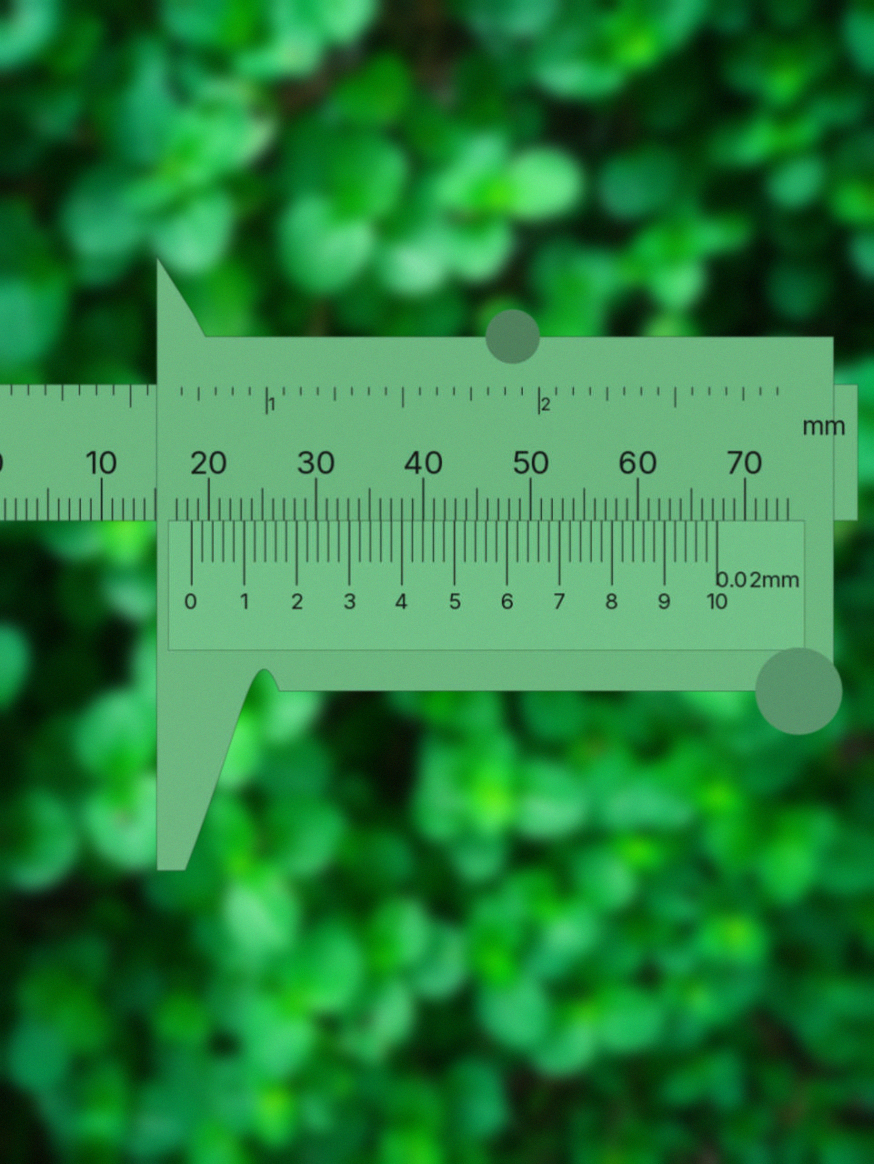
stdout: 18.4 mm
